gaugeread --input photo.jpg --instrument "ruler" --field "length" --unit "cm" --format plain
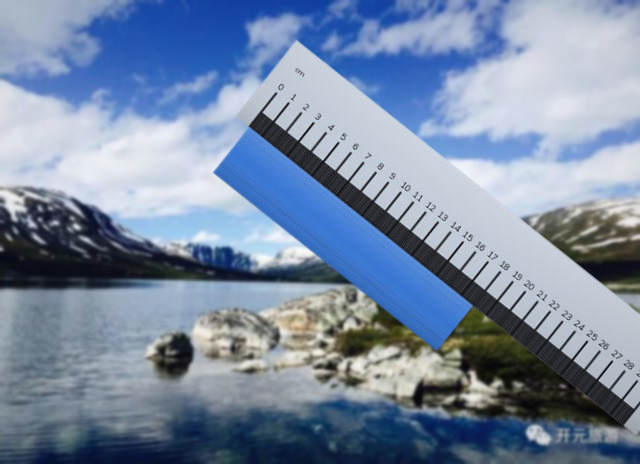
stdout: 18 cm
